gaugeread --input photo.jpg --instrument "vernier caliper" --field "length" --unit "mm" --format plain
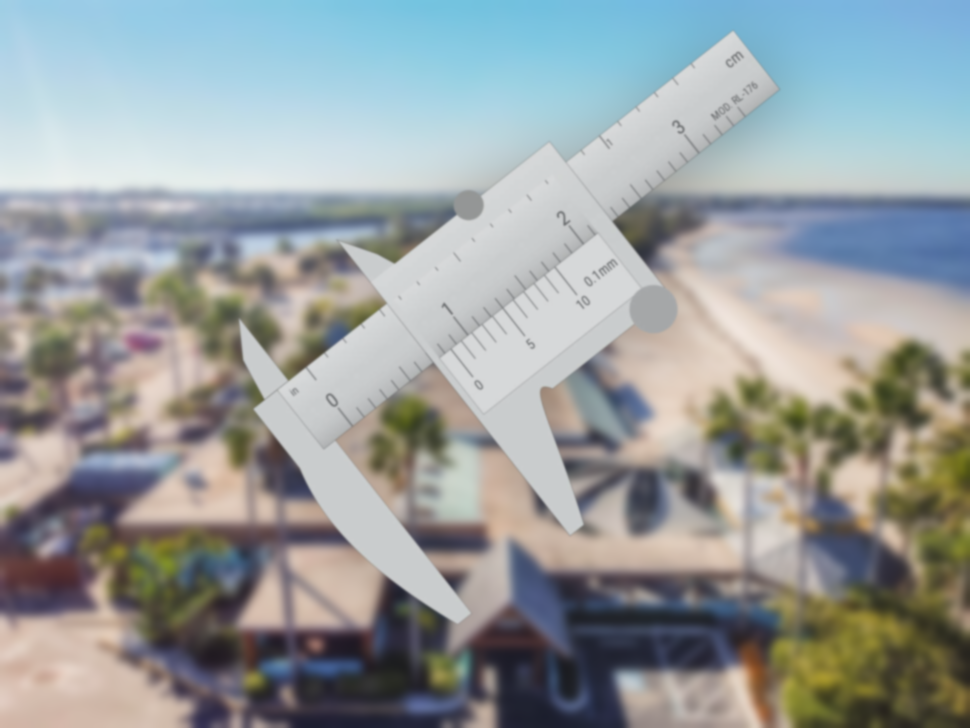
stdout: 8.5 mm
